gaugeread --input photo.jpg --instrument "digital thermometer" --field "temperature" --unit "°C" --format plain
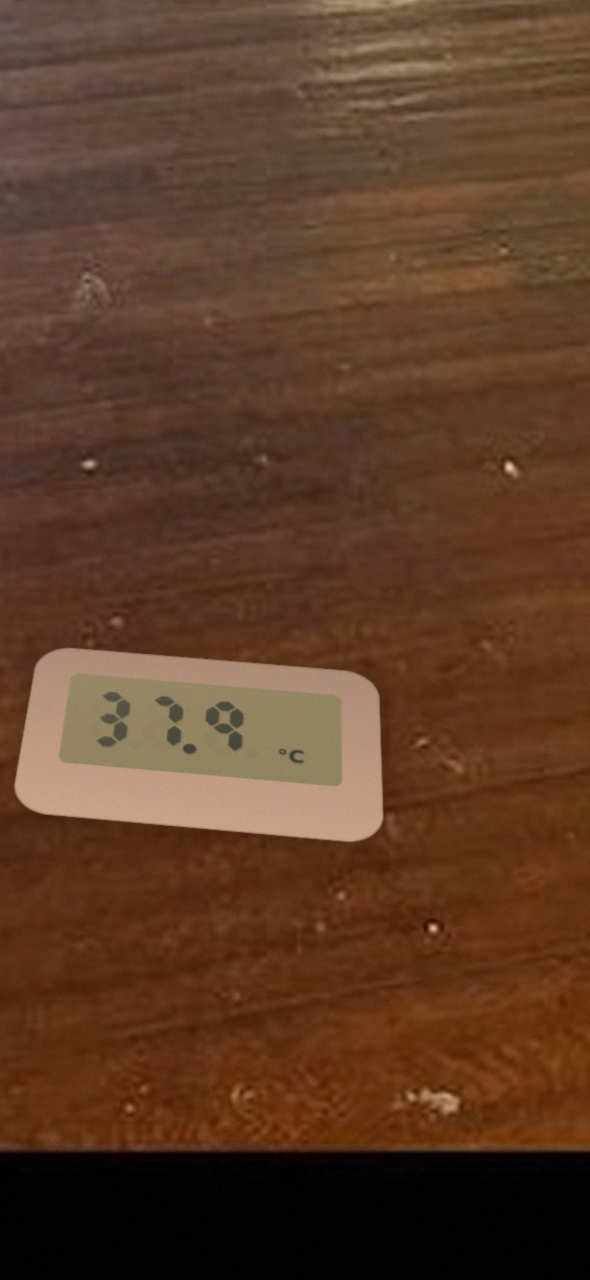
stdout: 37.9 °C
